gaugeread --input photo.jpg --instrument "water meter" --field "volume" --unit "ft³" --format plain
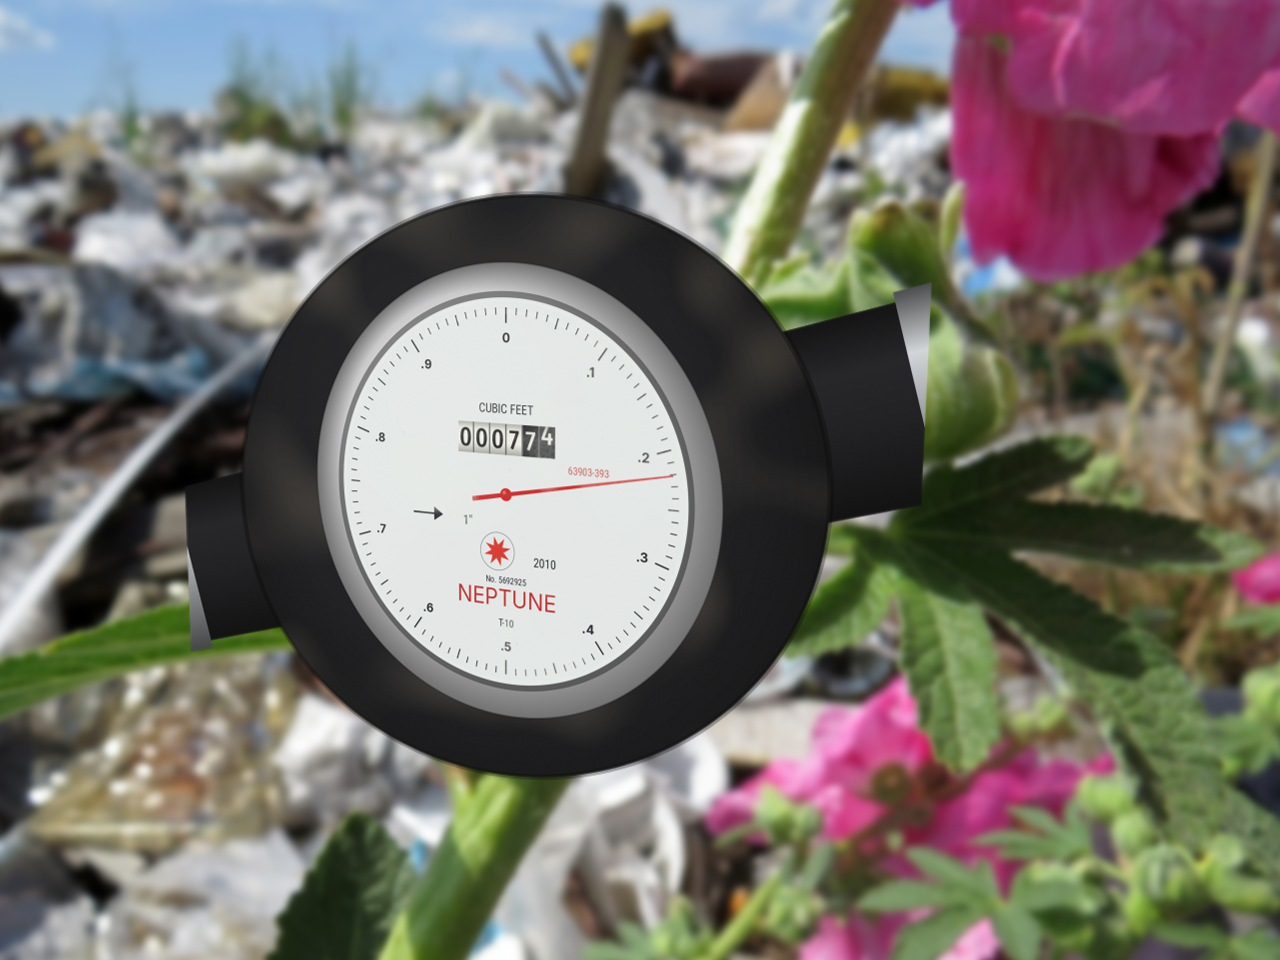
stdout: 774.22 ft³
